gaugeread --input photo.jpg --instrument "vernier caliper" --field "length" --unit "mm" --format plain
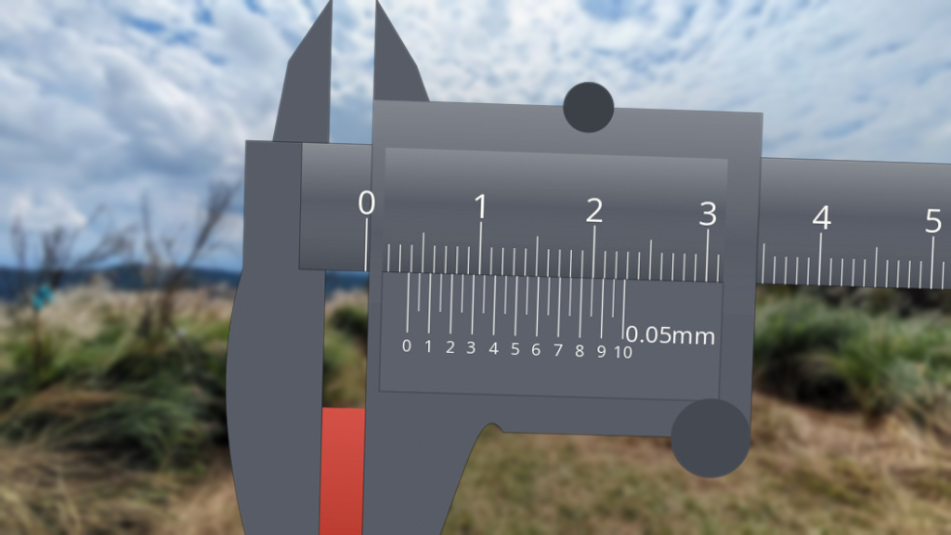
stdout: 3.8 mm
